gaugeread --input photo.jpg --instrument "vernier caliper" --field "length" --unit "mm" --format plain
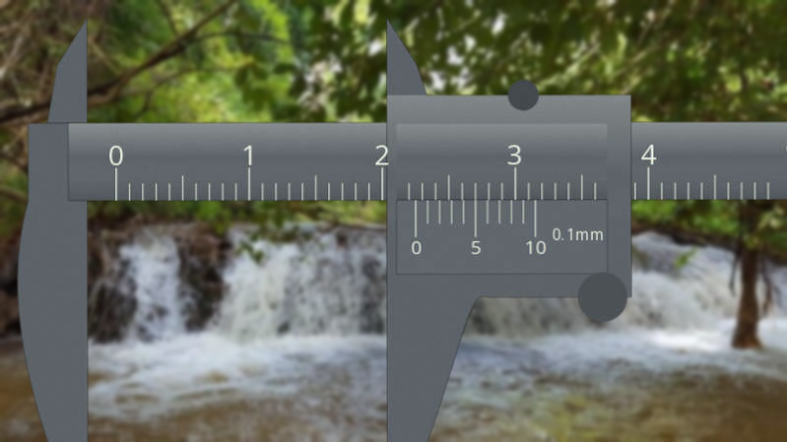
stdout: 22.5 mm
